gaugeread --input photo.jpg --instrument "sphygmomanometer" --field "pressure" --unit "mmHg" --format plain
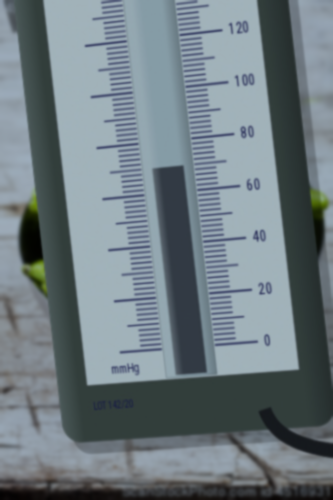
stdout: 70 mmHg
